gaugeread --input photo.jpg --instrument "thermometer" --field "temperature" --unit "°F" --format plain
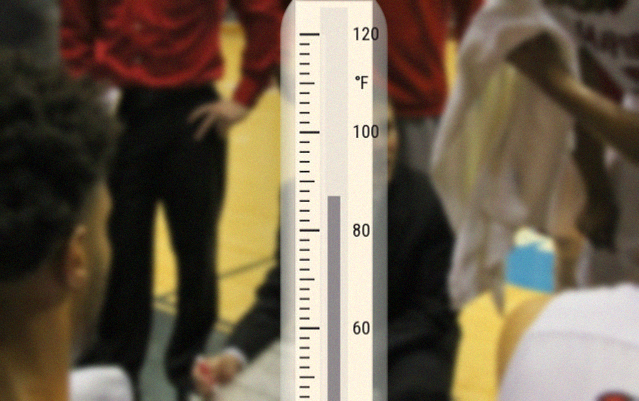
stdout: 87 °F
